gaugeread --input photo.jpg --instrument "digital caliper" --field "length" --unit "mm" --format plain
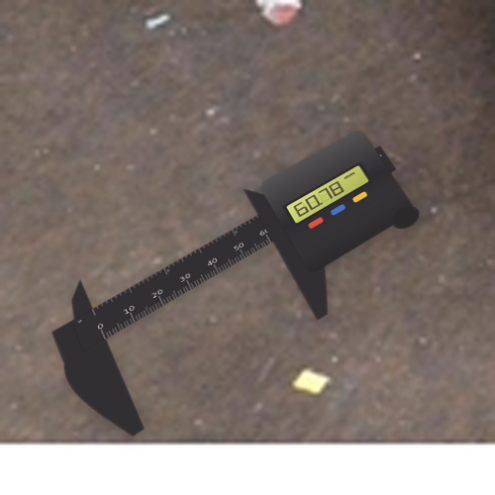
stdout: 60.78 mm
